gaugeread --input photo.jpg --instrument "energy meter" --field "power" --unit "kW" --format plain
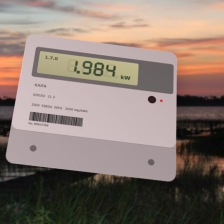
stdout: 1.984 kW
